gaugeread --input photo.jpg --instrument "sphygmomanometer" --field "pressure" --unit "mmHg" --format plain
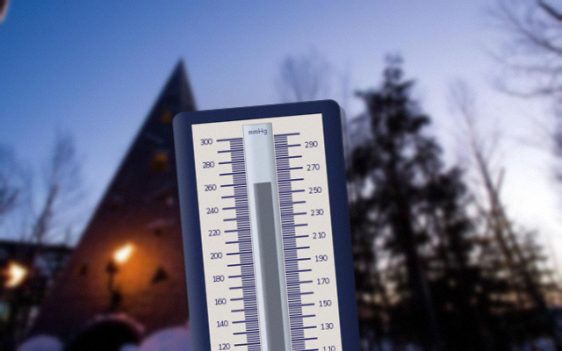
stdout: 260 mmHg
